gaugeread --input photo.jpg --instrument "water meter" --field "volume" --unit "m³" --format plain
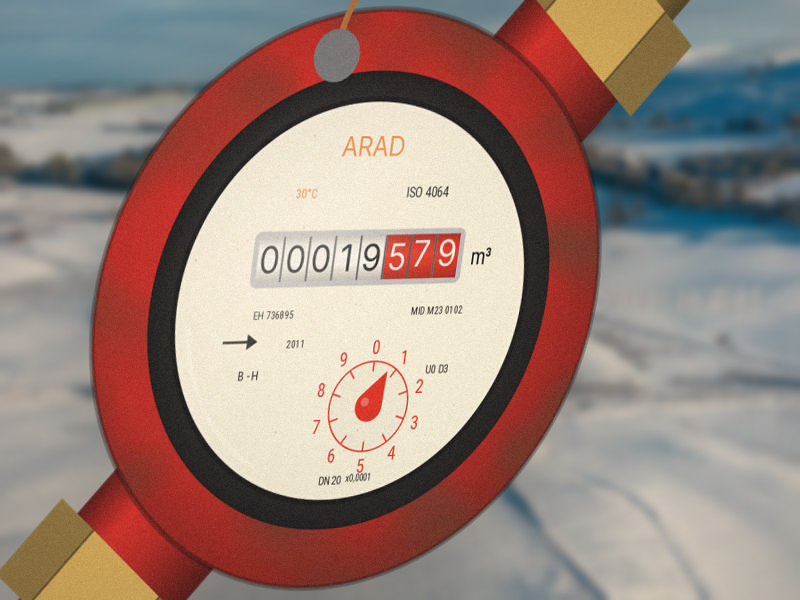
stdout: 19.5790 m³
